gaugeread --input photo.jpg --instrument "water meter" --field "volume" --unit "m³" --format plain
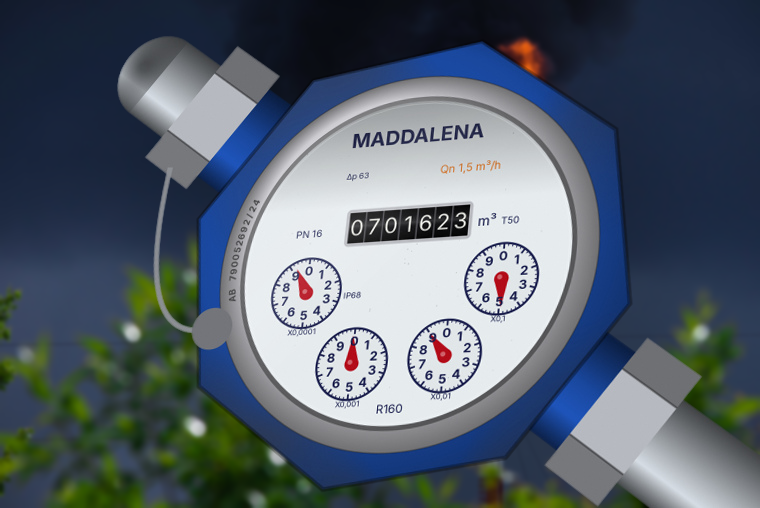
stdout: 701623.4899 m³
